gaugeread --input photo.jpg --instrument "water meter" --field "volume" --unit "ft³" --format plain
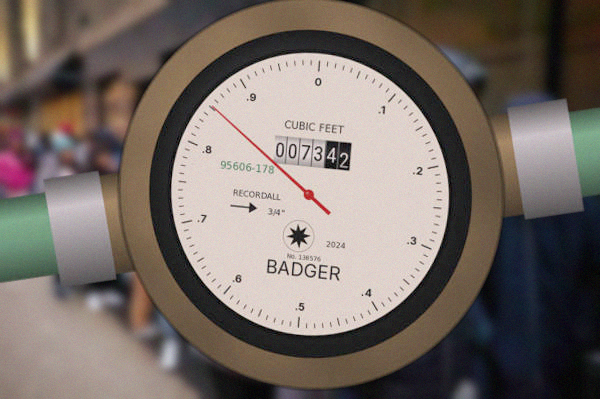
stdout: 7341.85 ft³
